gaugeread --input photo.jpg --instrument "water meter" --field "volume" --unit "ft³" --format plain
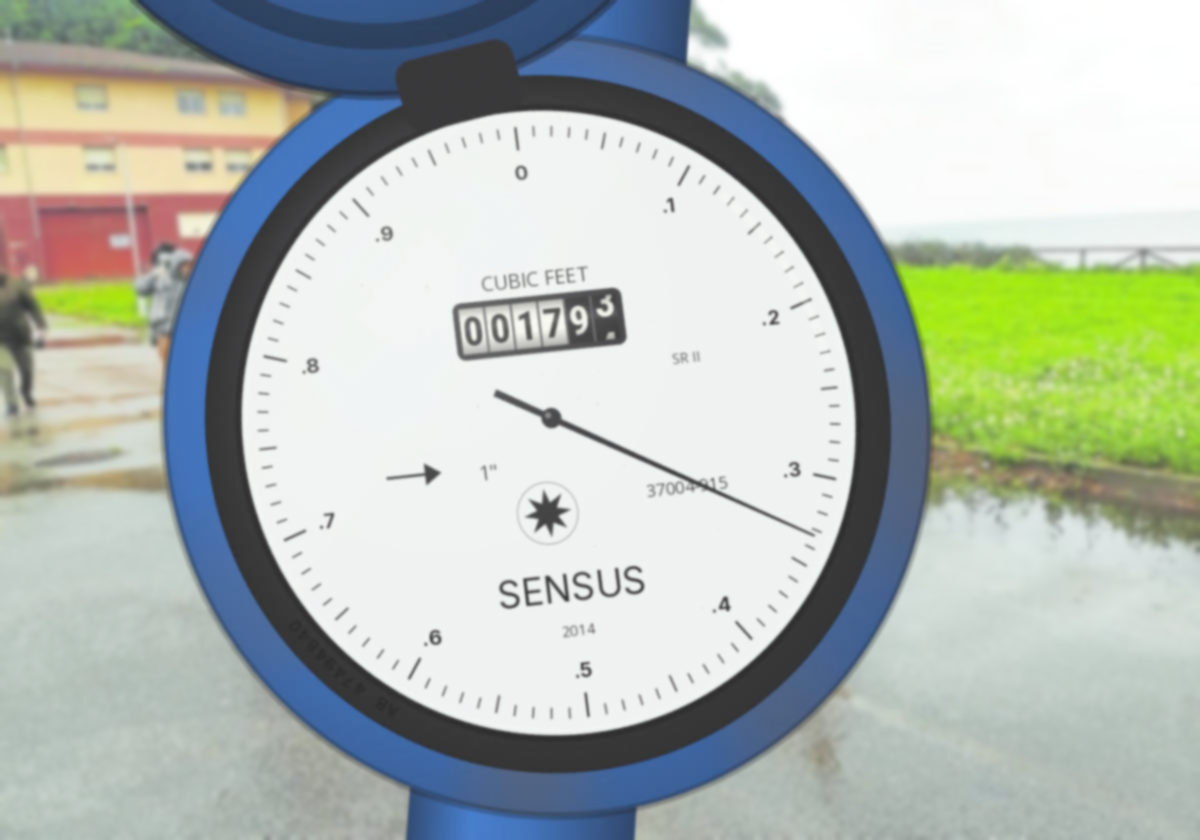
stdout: 1793.33 ft³
